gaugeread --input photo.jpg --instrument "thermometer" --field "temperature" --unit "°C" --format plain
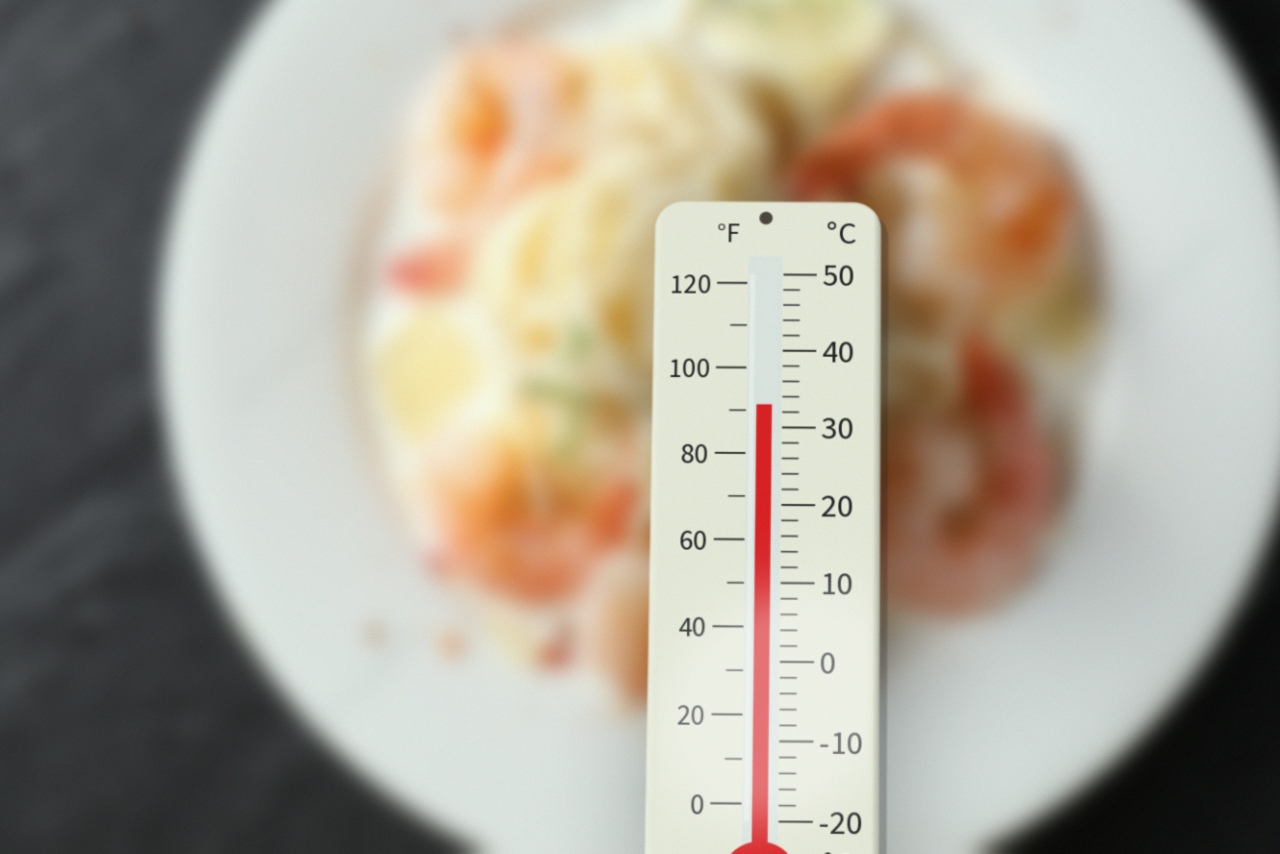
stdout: 33 °C
